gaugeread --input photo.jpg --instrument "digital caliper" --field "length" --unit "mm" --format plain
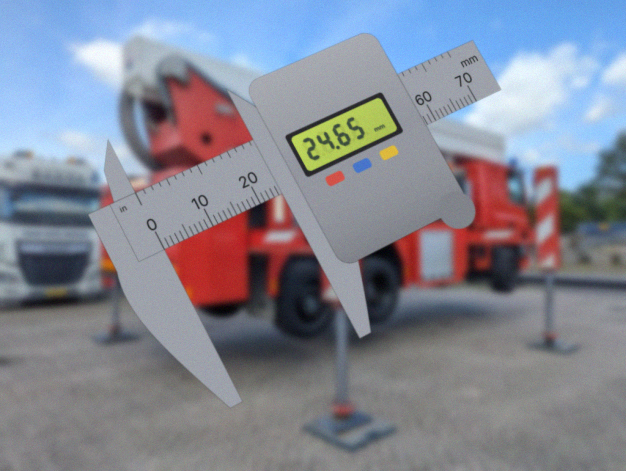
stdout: 24.65 mm
